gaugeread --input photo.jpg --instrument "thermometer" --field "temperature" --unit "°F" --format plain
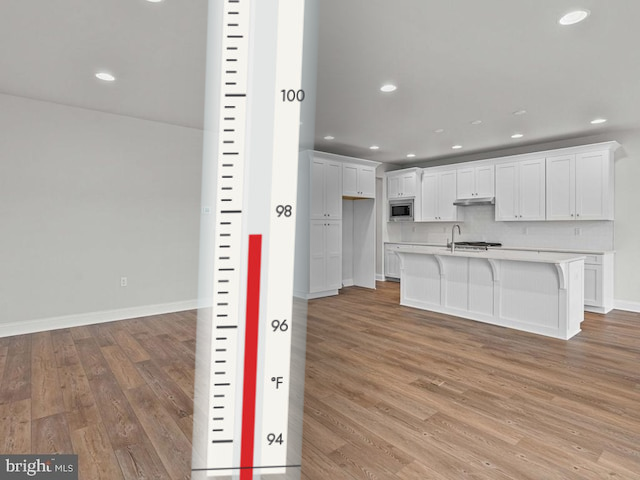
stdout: 97.6 °F
